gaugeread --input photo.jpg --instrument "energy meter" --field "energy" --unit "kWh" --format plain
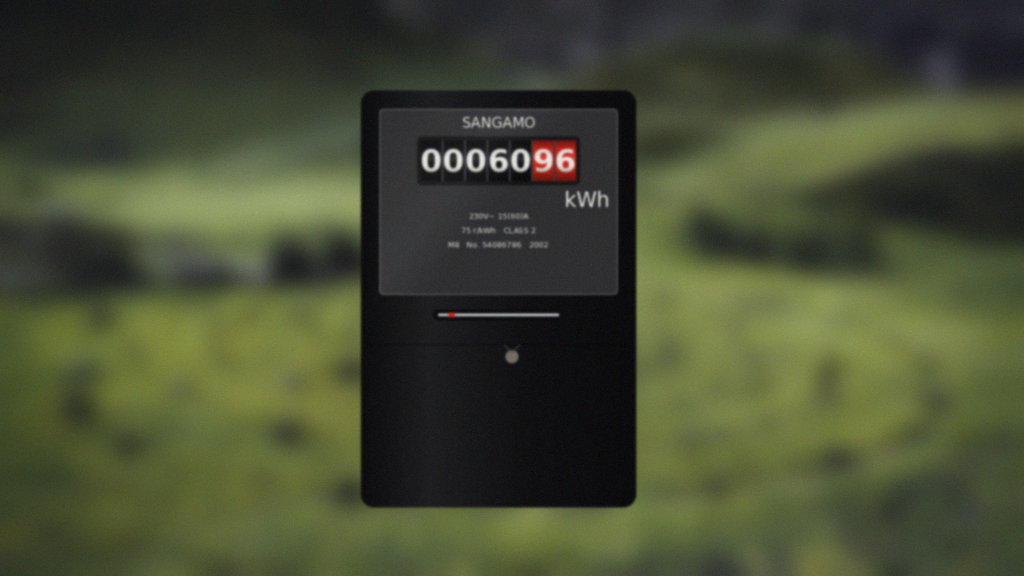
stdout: 60.96 kWh
